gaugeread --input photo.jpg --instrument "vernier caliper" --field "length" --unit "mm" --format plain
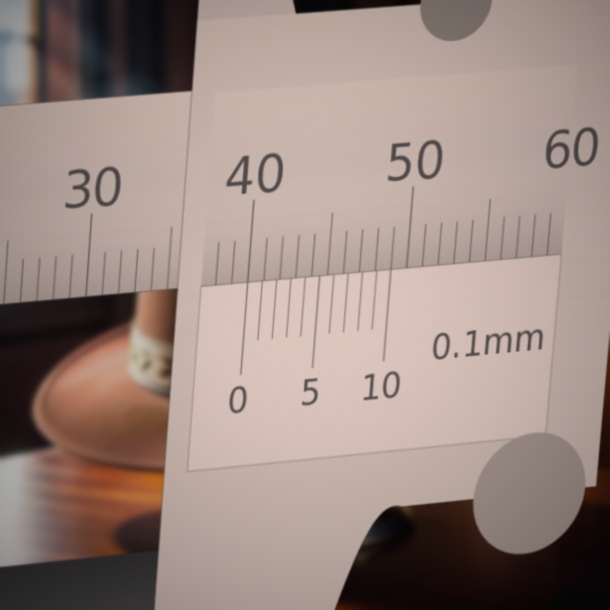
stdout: 40.0 mm
